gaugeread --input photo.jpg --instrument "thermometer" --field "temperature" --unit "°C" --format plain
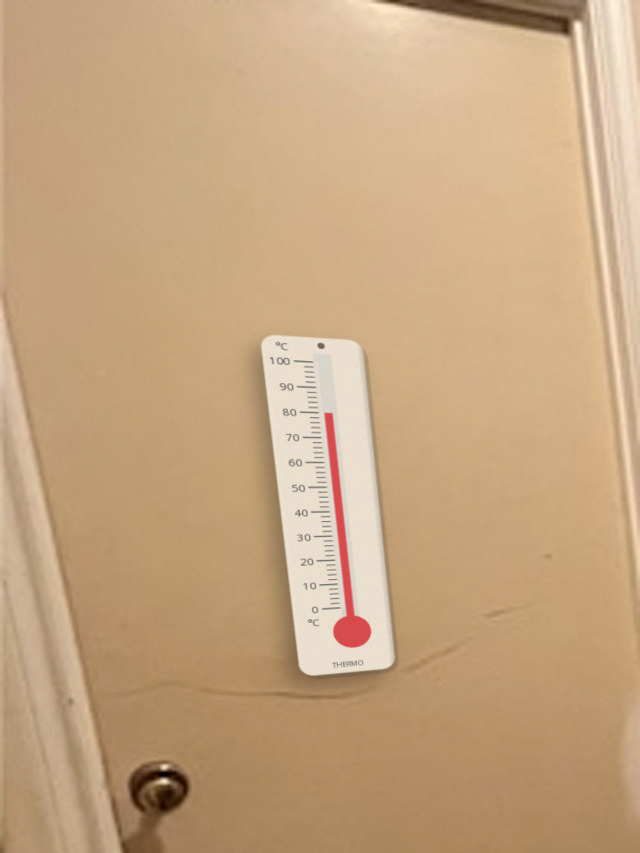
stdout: 80 °C
